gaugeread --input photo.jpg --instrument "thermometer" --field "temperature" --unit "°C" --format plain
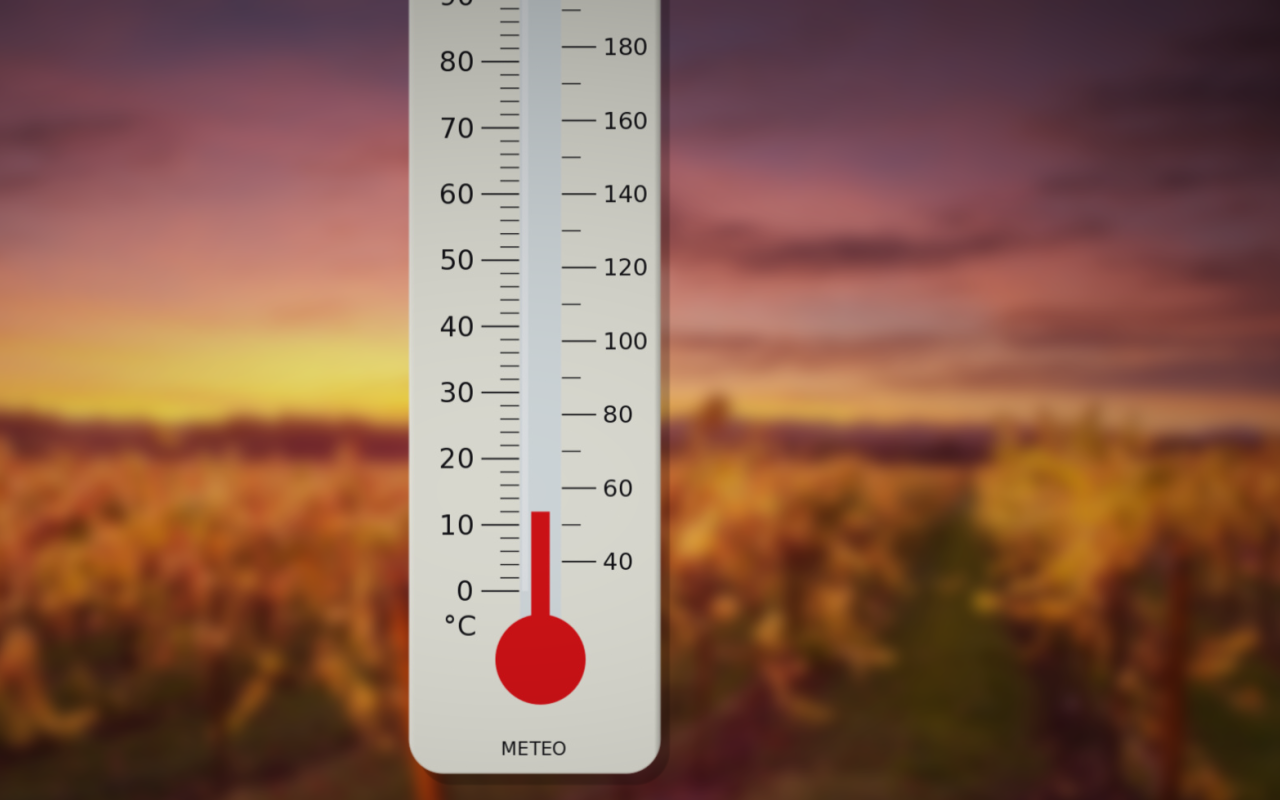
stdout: 12 °C
